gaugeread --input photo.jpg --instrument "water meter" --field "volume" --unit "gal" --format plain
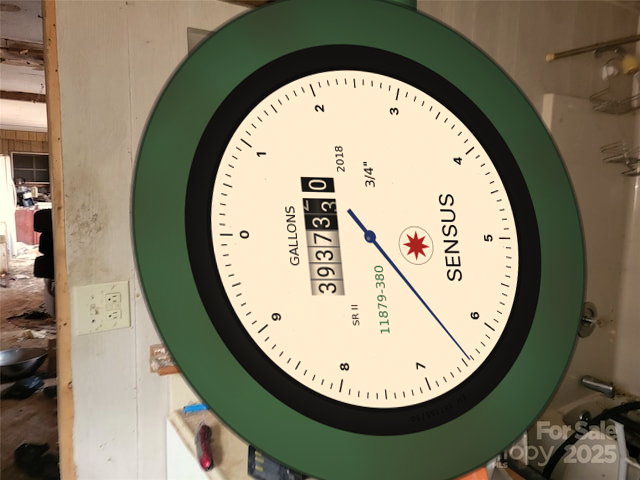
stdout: 3937326.4 gal
